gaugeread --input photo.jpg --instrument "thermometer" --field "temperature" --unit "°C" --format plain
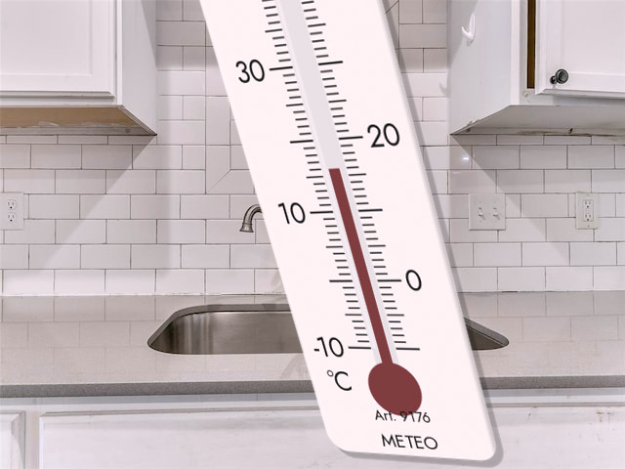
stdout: 16 °C
